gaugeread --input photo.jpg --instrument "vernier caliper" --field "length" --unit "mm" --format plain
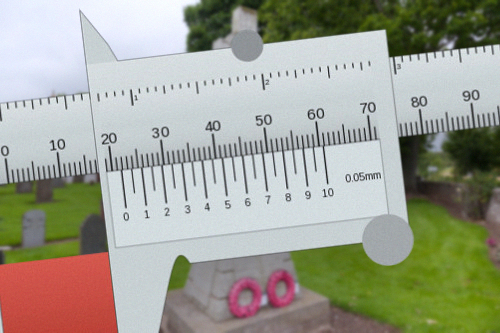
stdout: 21.8 mm
